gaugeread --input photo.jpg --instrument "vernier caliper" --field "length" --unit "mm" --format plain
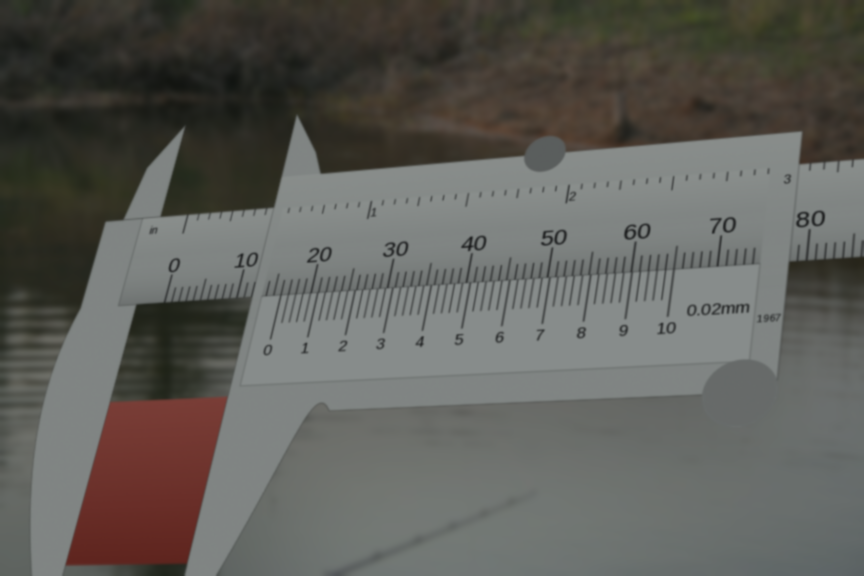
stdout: 16.0 mm
